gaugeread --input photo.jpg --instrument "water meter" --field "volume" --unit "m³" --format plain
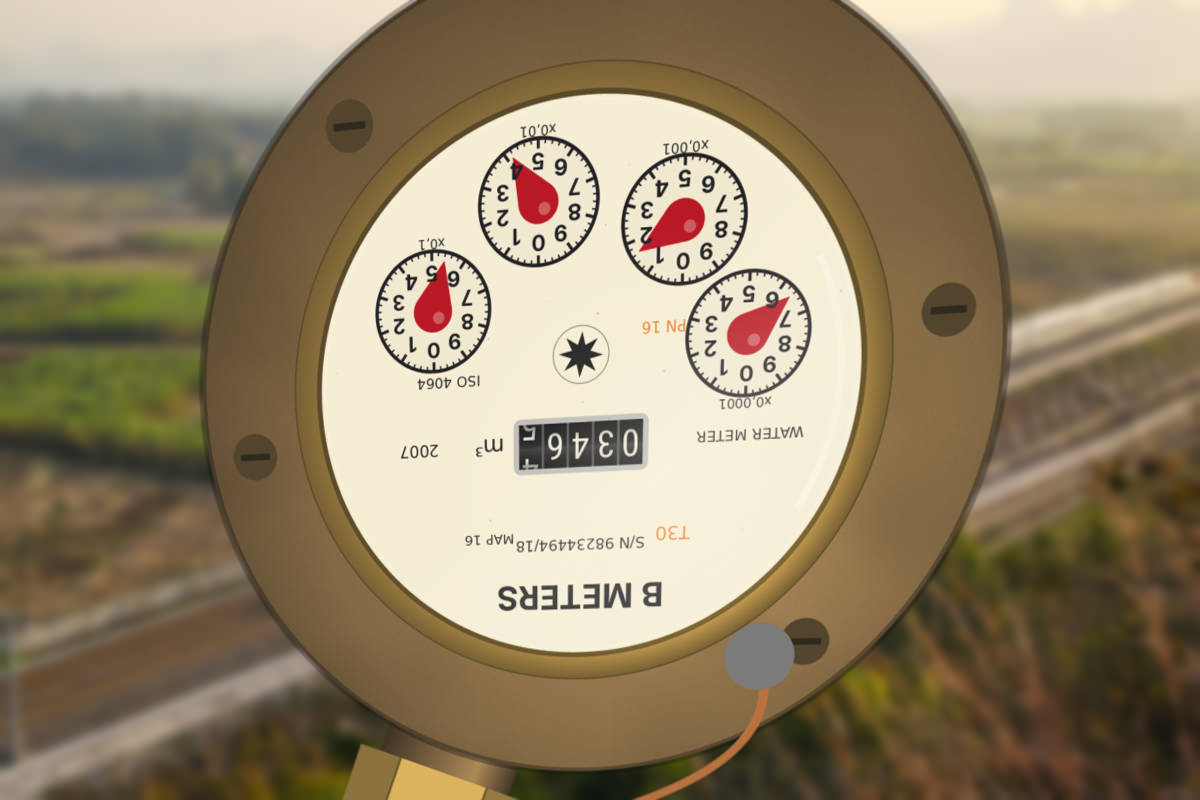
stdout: 3464.5416 m³
